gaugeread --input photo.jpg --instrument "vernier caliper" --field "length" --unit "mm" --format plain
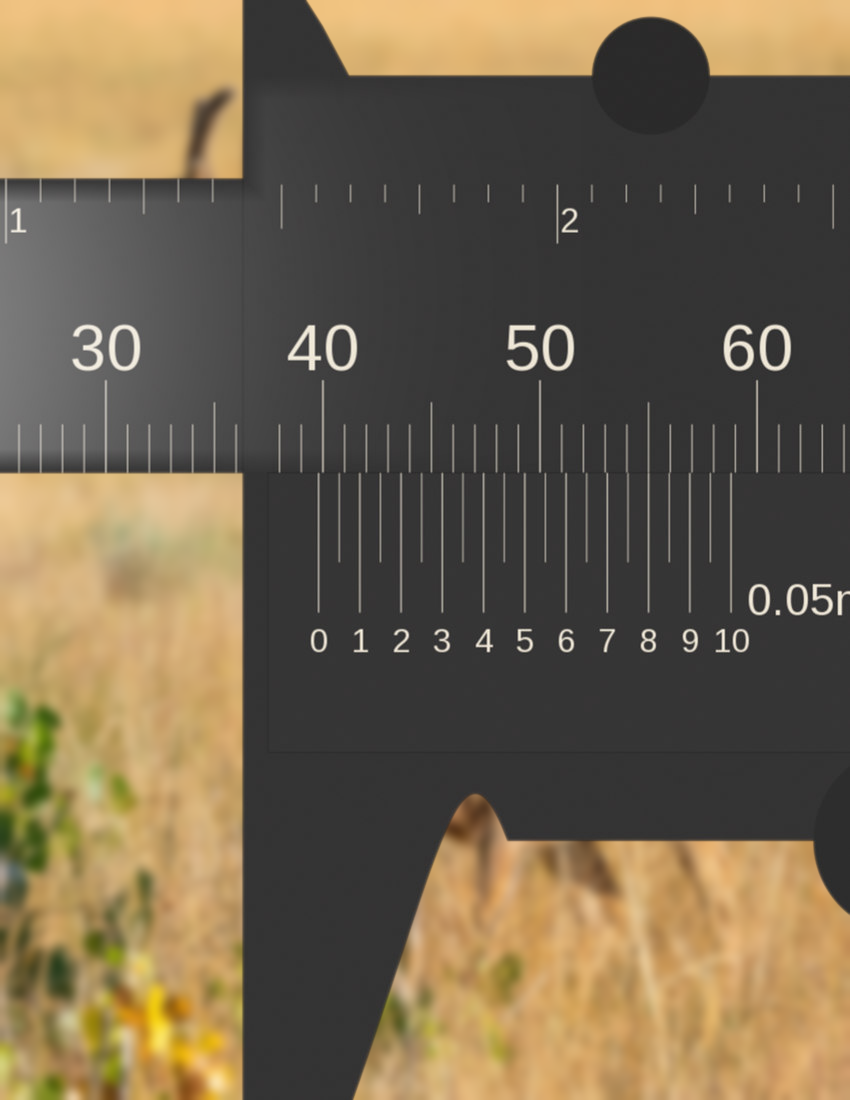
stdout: 39.8 mm
